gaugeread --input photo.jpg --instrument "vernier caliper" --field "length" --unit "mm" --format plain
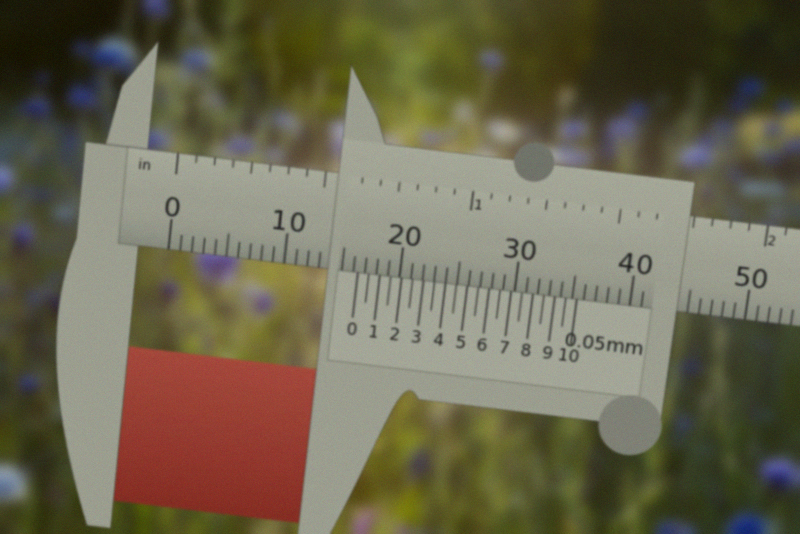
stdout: 16.4 mm
